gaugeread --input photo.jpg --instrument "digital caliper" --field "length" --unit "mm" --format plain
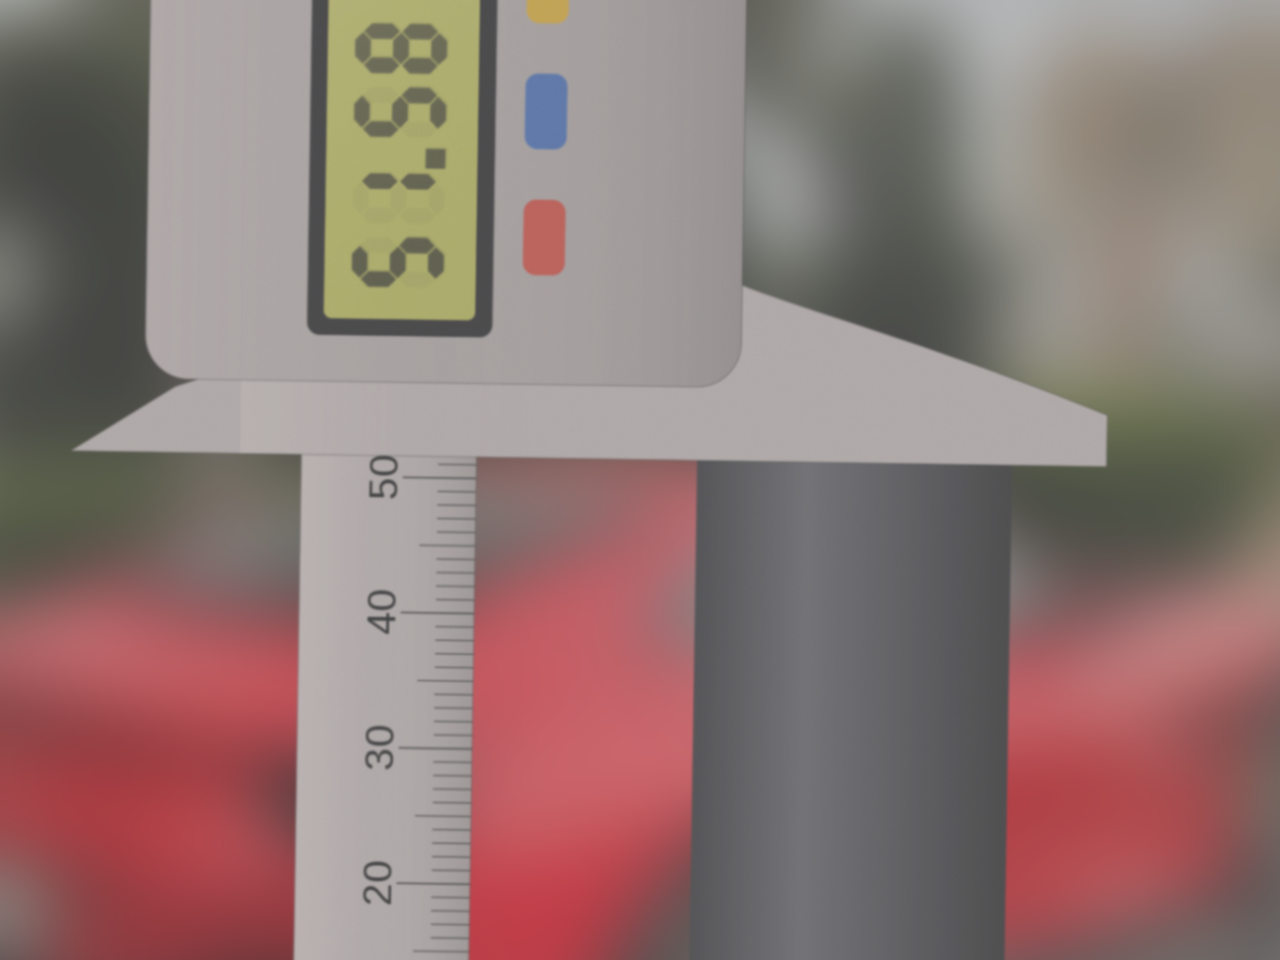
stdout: 51.58 mm
